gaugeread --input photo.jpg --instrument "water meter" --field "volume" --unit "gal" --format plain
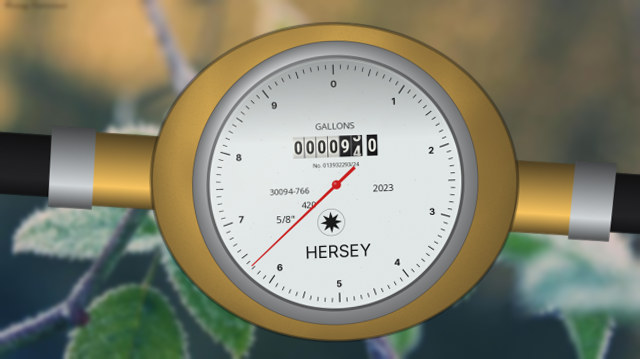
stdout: 936.3 gal
